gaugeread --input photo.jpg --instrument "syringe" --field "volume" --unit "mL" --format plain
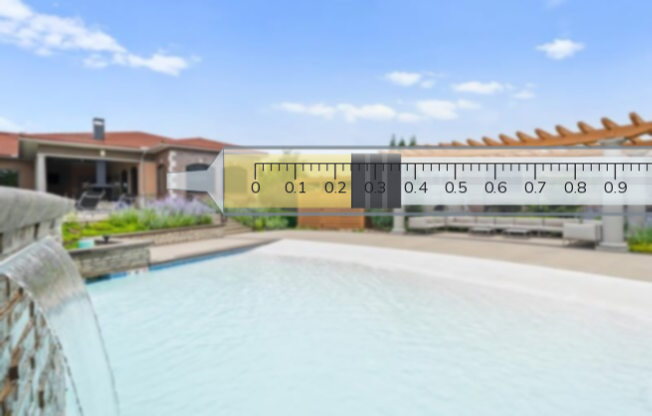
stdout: 0.24 mL
